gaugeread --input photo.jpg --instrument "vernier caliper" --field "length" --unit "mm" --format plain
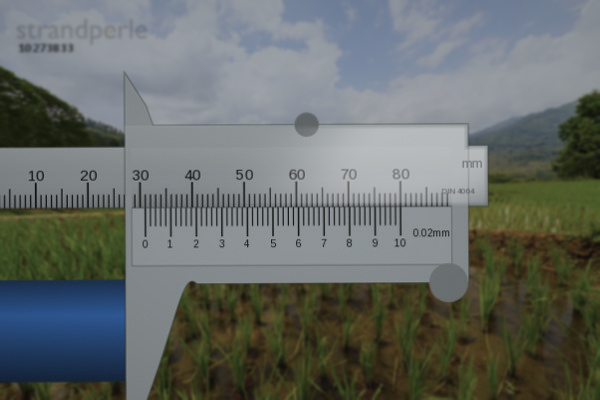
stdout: 31.0 mm
